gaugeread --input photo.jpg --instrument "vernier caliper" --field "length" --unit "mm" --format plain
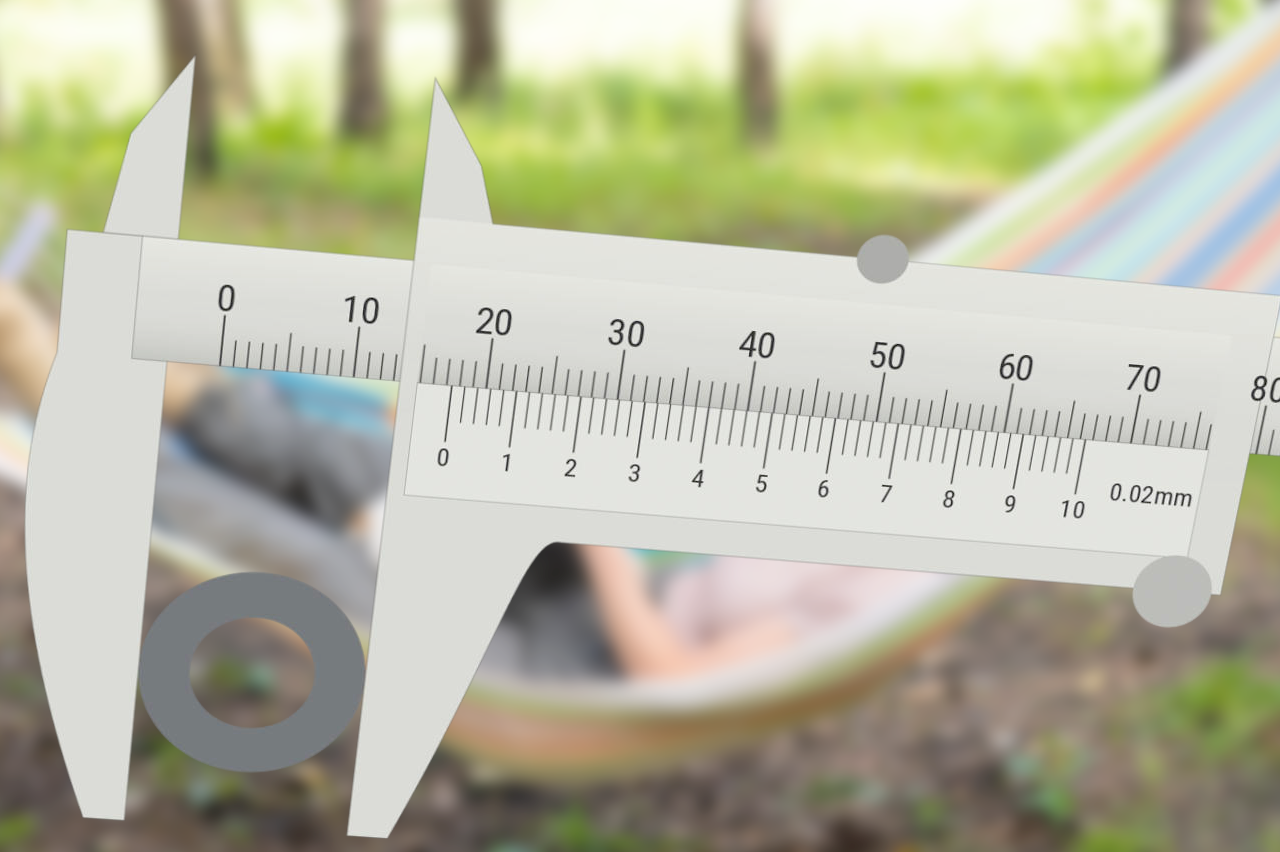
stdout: 17.4 mm
